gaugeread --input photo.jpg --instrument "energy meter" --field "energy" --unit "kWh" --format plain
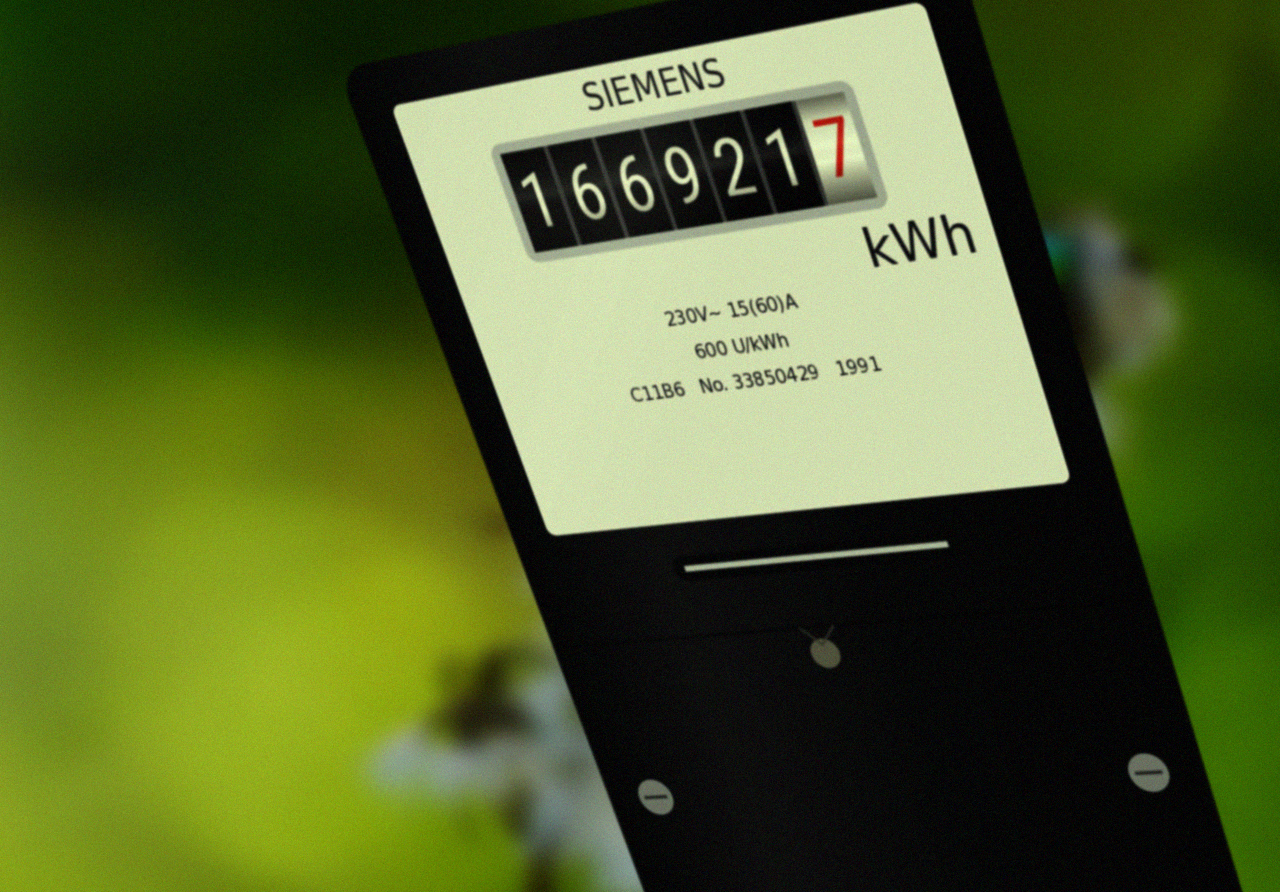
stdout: 166921.7 kWh
